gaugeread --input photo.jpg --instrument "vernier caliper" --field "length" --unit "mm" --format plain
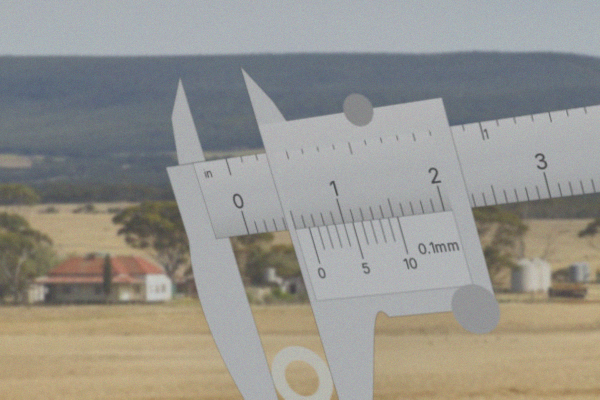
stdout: 6.4 mm
